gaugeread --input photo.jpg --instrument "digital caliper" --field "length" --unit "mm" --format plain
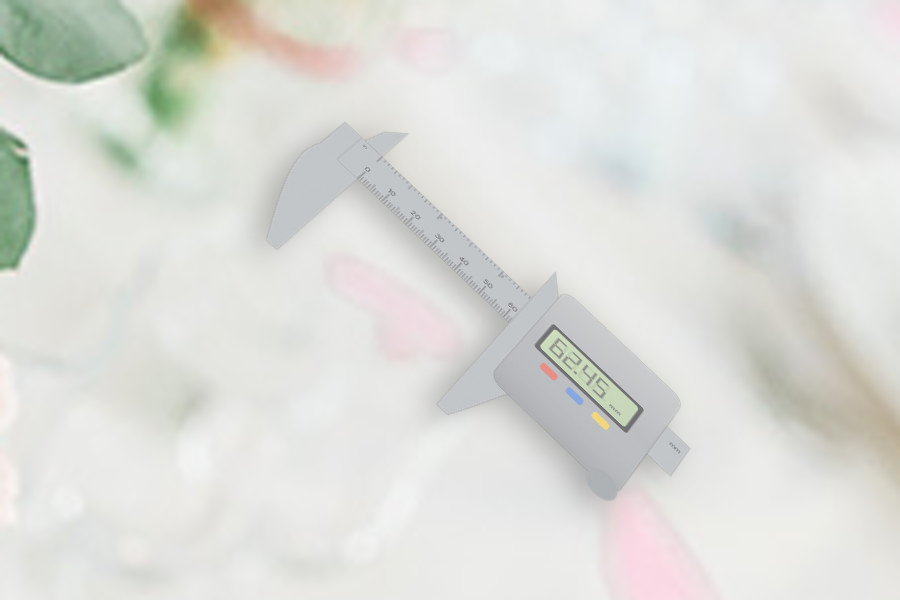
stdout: 62.45 mm
